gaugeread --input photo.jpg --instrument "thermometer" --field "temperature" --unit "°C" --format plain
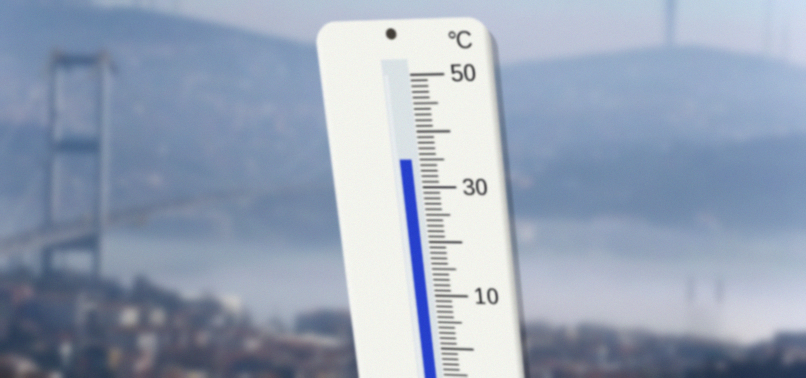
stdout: 35 °C
